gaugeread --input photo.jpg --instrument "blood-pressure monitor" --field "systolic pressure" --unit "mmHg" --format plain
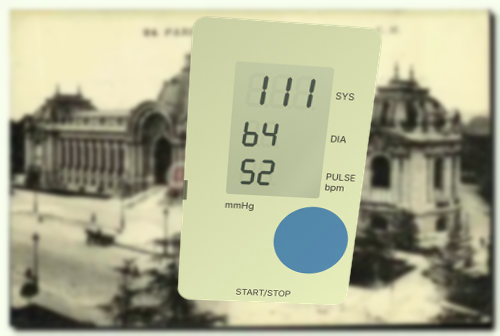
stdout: 111 mmHg
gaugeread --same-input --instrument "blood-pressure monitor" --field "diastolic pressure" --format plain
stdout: 64 mmHg
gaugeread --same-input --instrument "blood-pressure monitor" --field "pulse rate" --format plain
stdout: 52 bpm
